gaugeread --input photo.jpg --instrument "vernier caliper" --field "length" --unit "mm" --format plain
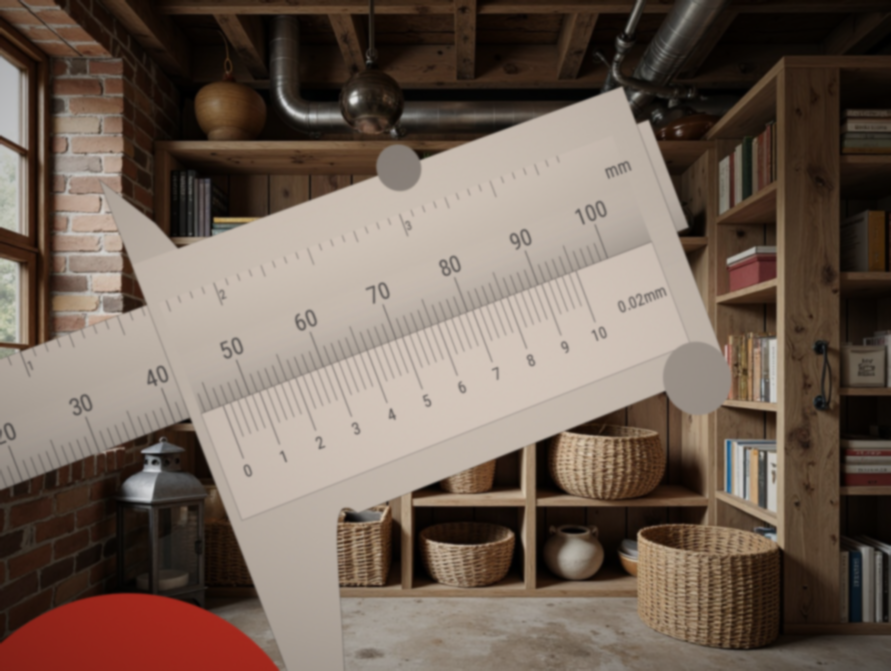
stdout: 46.4 mm
